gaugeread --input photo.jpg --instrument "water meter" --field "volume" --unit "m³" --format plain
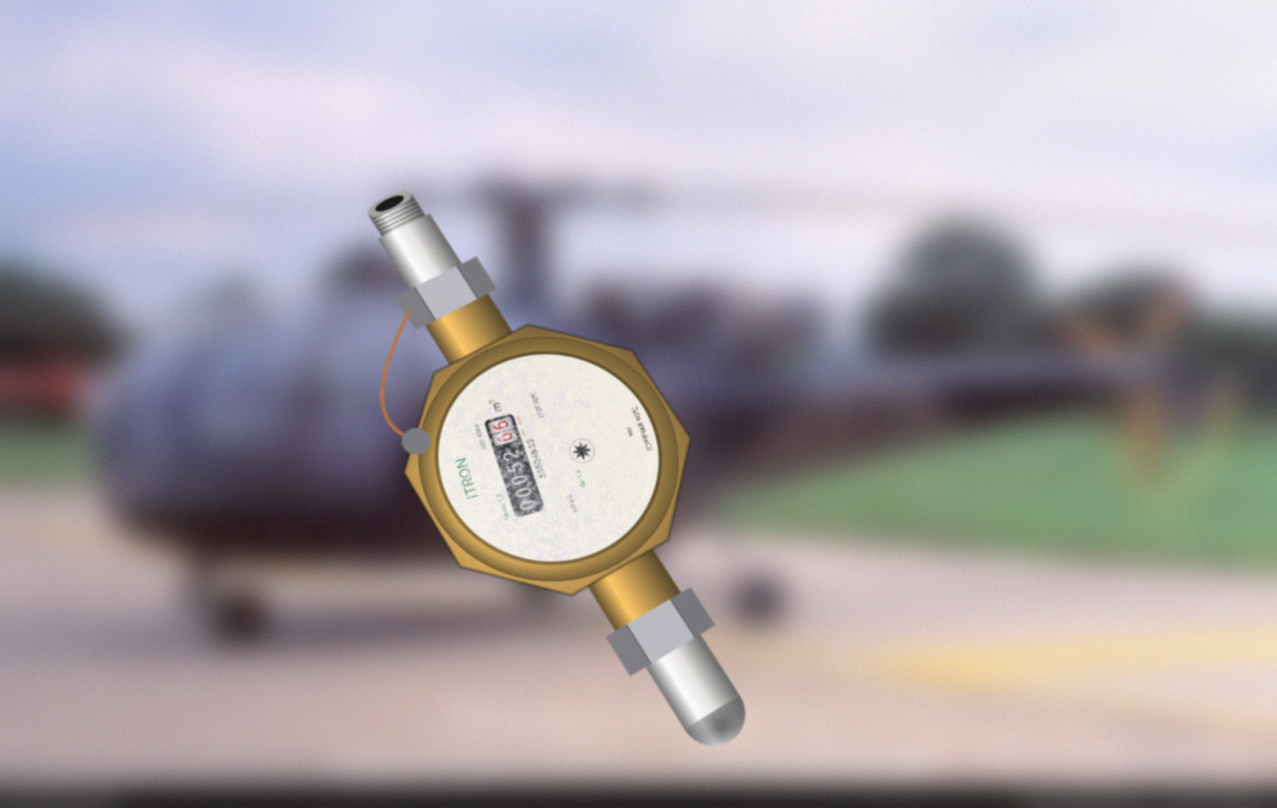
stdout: 52.66 m³
